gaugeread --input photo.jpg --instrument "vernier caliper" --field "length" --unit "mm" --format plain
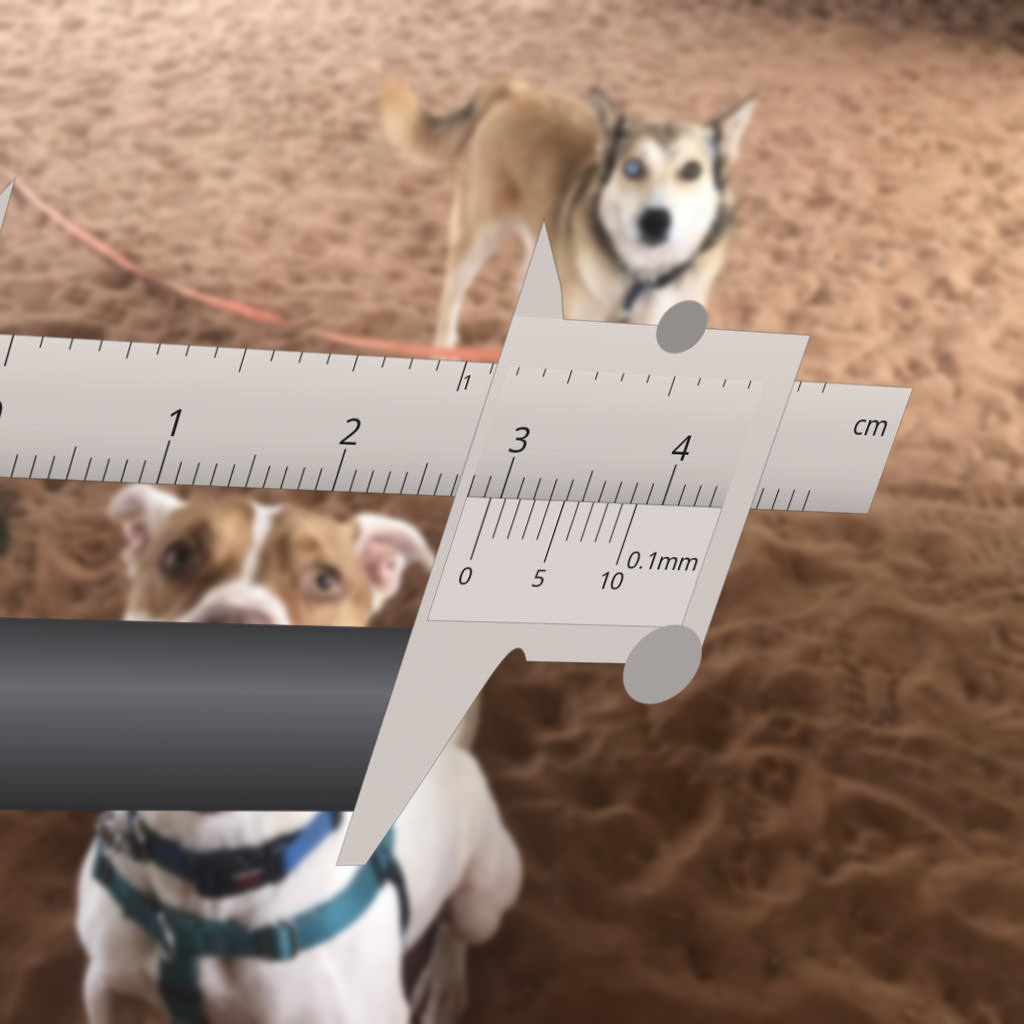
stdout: 29.4 mm
